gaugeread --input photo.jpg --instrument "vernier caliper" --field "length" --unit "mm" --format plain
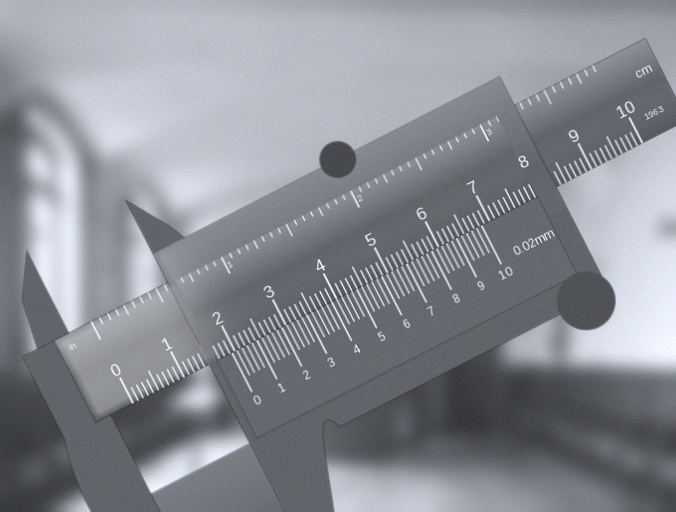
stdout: 19.4 mm
